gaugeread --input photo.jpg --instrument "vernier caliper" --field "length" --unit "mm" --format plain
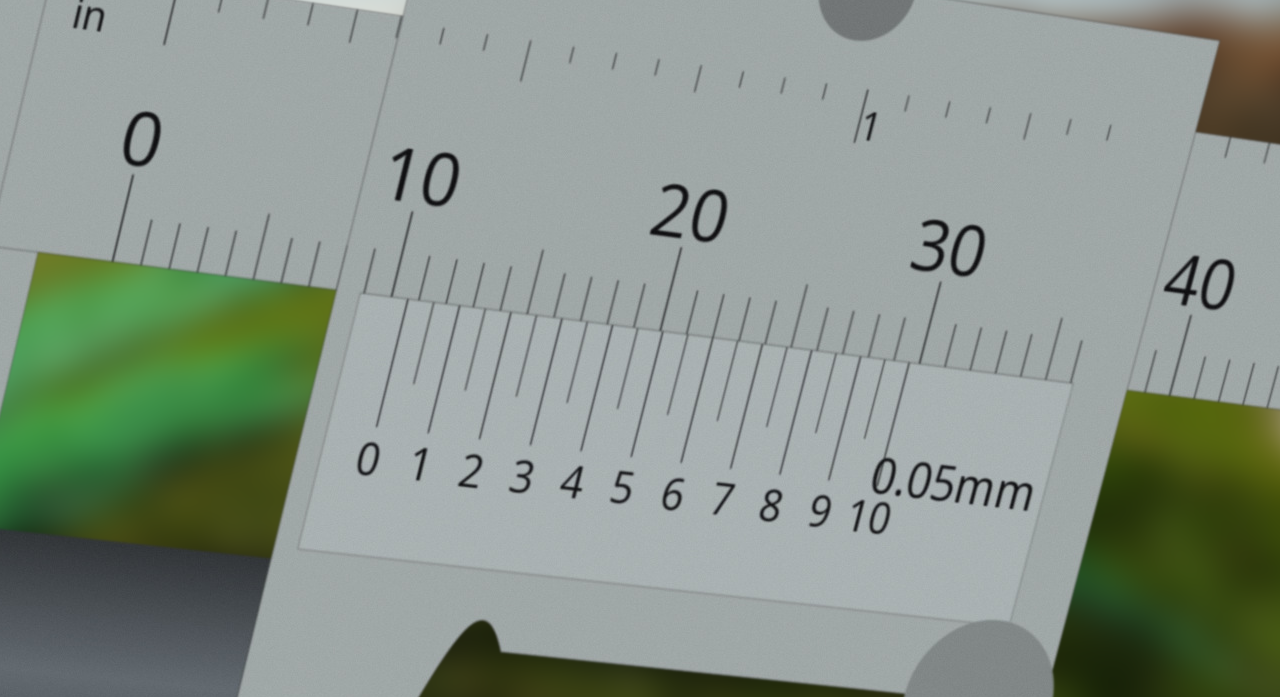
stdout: 10.6 mm
